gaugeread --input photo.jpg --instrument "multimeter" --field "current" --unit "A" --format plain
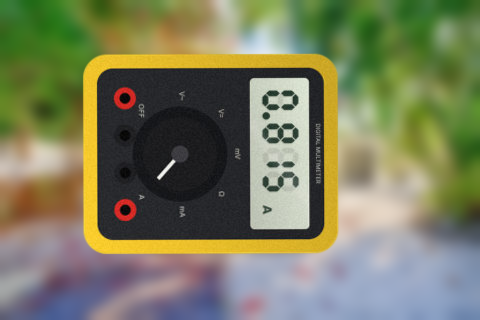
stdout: 0.815 A
